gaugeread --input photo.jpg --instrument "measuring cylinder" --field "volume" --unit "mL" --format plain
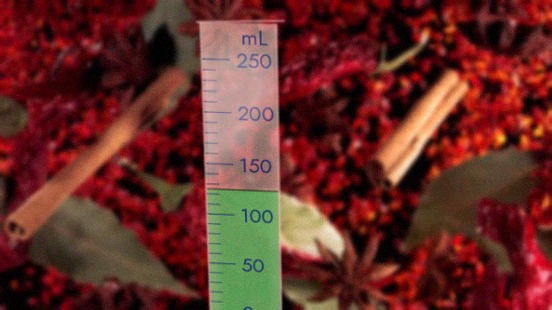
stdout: 125 mL
